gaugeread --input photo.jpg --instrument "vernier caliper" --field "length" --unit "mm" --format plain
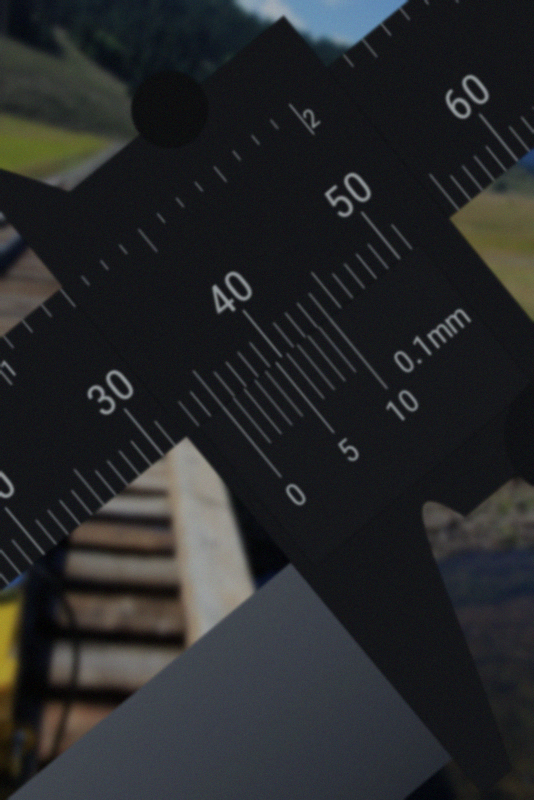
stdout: 35.0 mm
